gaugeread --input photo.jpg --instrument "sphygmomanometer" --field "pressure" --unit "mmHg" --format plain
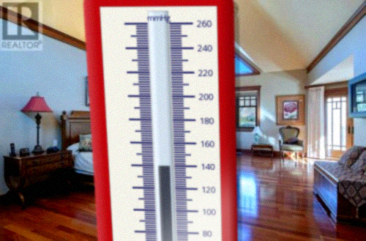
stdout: 140 mmHg
